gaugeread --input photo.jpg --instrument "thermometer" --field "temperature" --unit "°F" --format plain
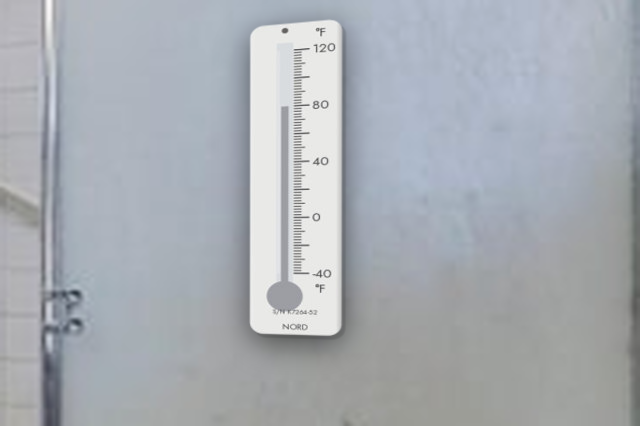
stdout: 80 °F
